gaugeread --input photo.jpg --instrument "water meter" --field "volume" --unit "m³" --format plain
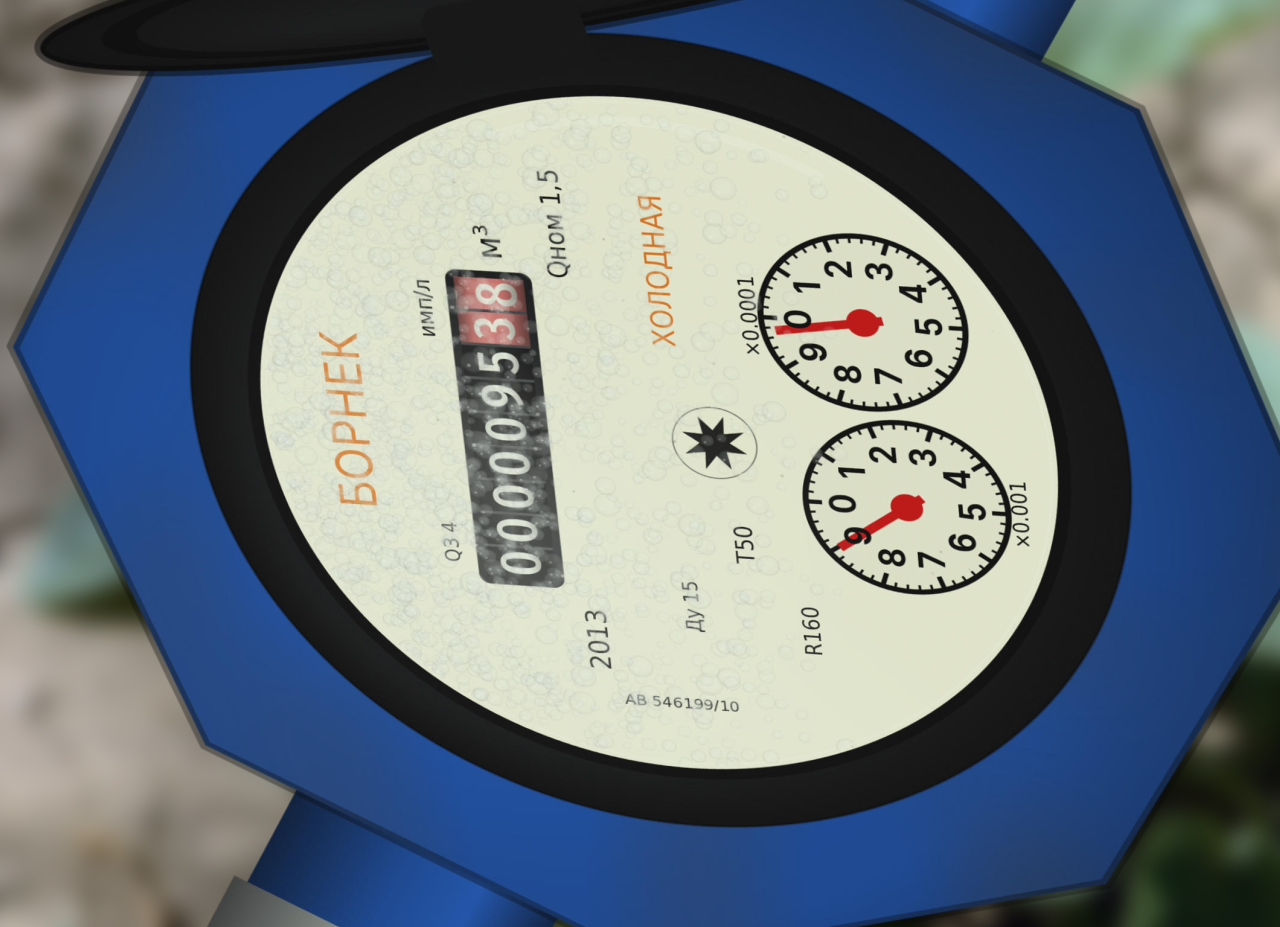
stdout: 95.3789 m³
